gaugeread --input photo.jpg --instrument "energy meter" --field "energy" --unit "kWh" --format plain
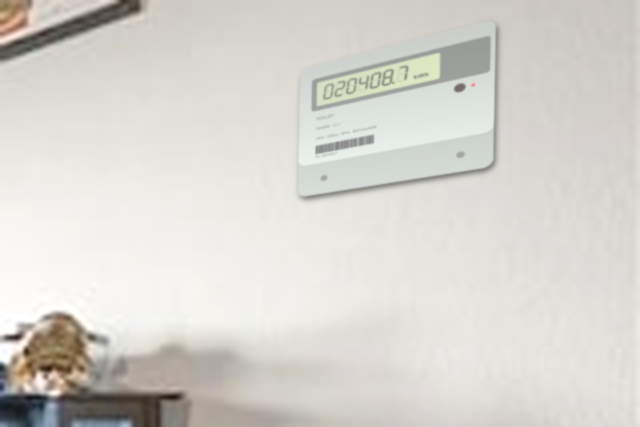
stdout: 20408.7 kWh
